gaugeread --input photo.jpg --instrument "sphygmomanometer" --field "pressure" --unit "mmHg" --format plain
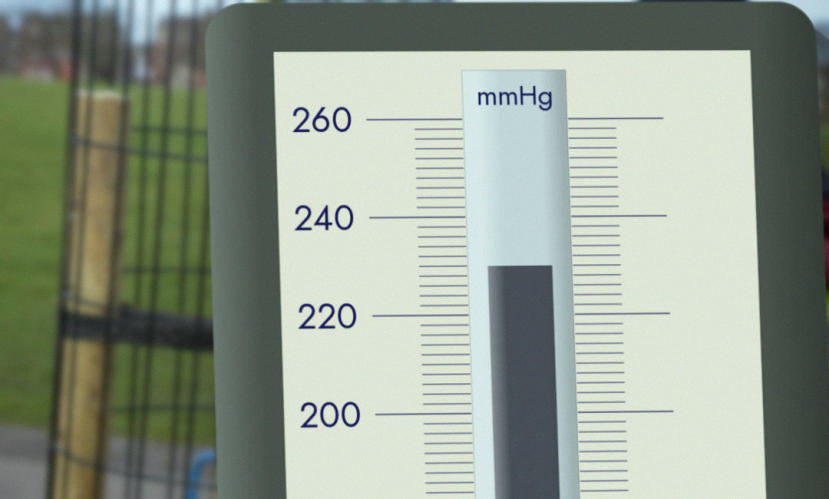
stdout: 230 mmHg
